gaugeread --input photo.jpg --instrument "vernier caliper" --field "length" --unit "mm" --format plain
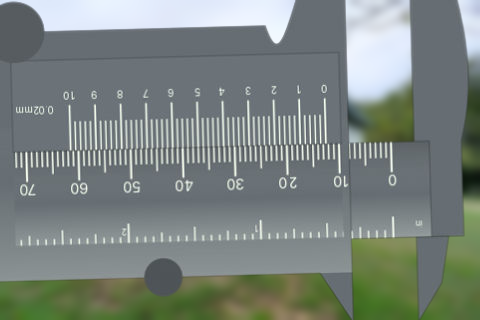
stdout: 12.5 mm
